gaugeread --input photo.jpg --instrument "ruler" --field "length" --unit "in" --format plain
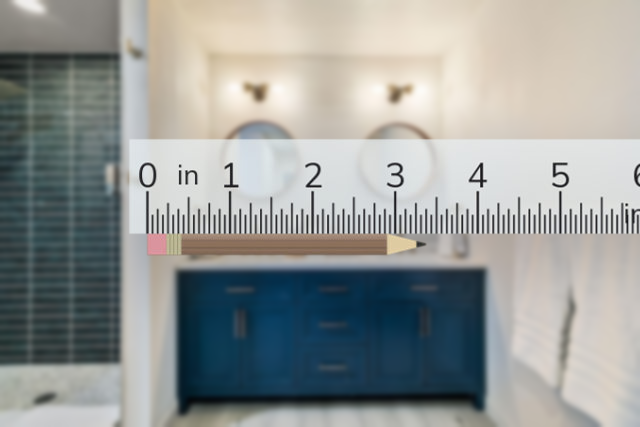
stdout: 3.375 in
